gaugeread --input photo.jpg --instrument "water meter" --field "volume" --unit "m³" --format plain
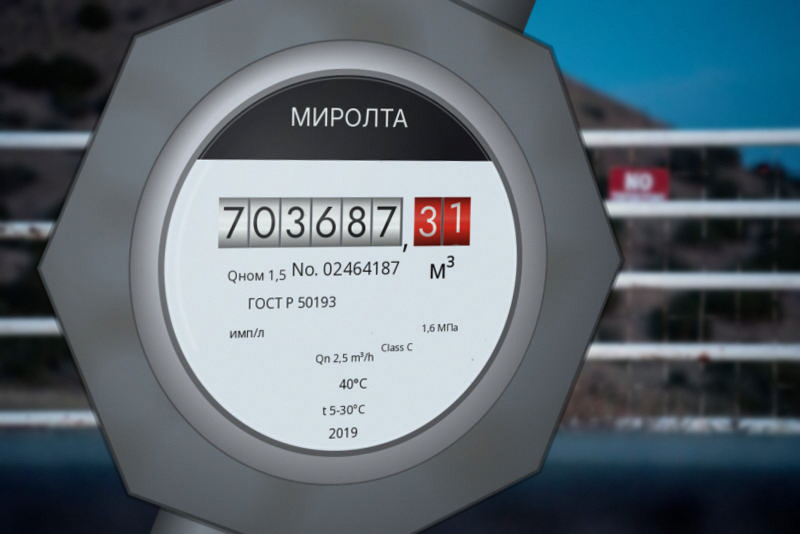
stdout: 703687.31 m³
